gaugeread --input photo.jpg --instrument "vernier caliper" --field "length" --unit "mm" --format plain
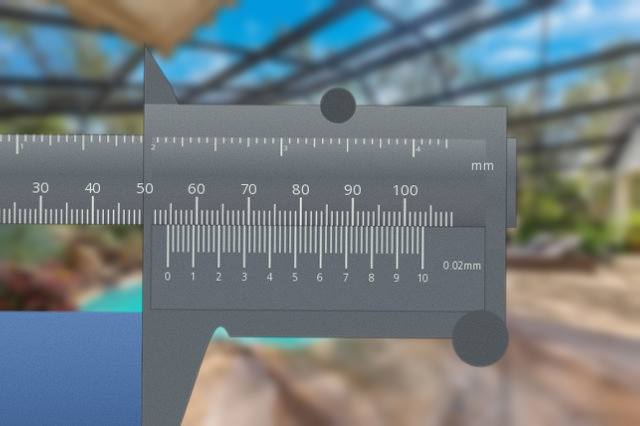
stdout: 54.5 mm
